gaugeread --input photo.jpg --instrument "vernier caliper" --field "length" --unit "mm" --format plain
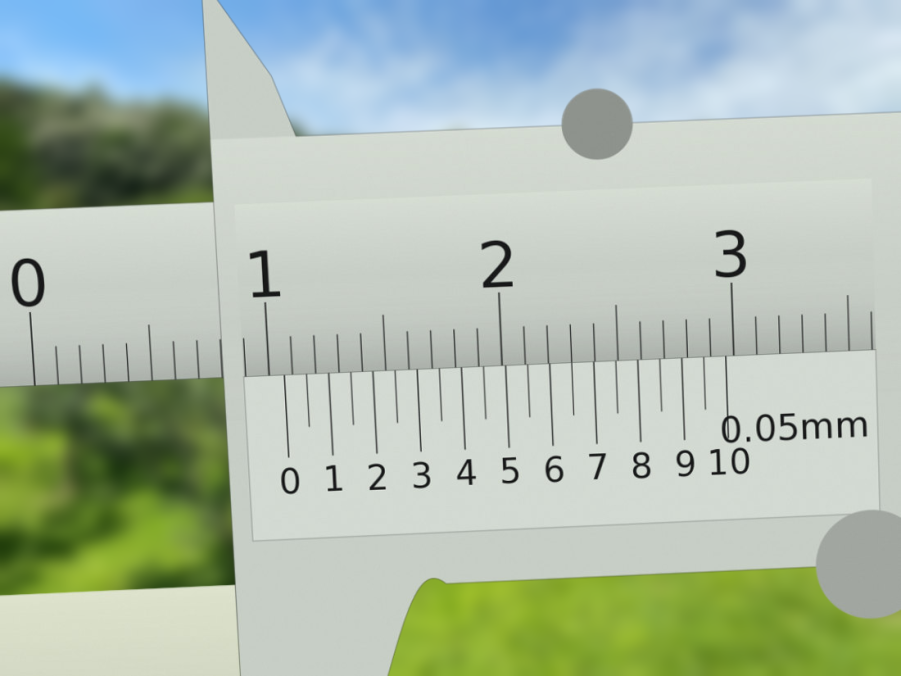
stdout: 10.65 mm
